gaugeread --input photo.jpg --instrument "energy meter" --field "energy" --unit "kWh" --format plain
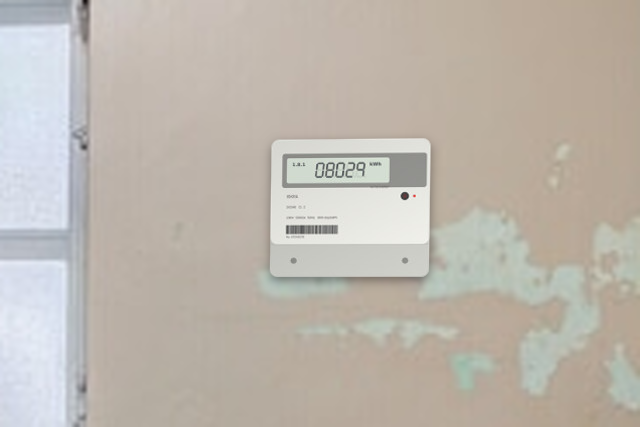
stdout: 8029 kWh
